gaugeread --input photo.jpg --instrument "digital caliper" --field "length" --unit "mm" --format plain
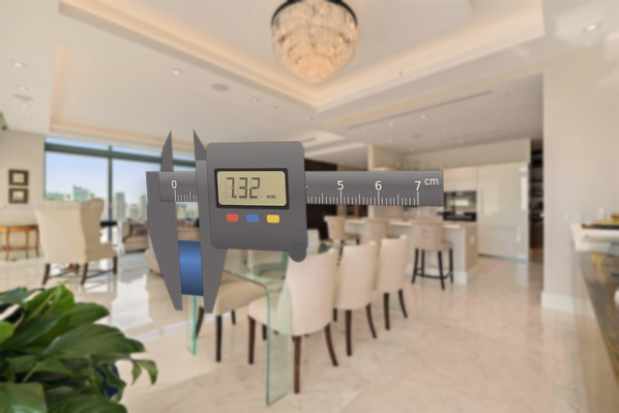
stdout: 7.32 mm
